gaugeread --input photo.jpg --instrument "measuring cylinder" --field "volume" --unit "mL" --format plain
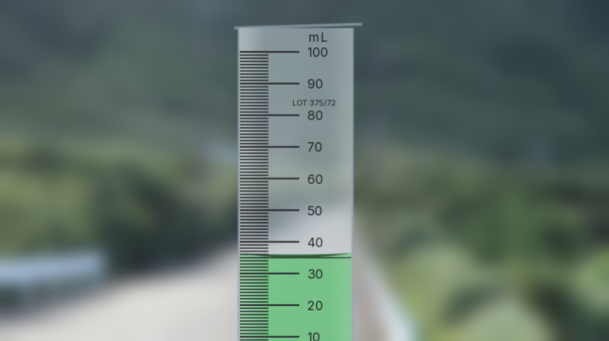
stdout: 35 mL
